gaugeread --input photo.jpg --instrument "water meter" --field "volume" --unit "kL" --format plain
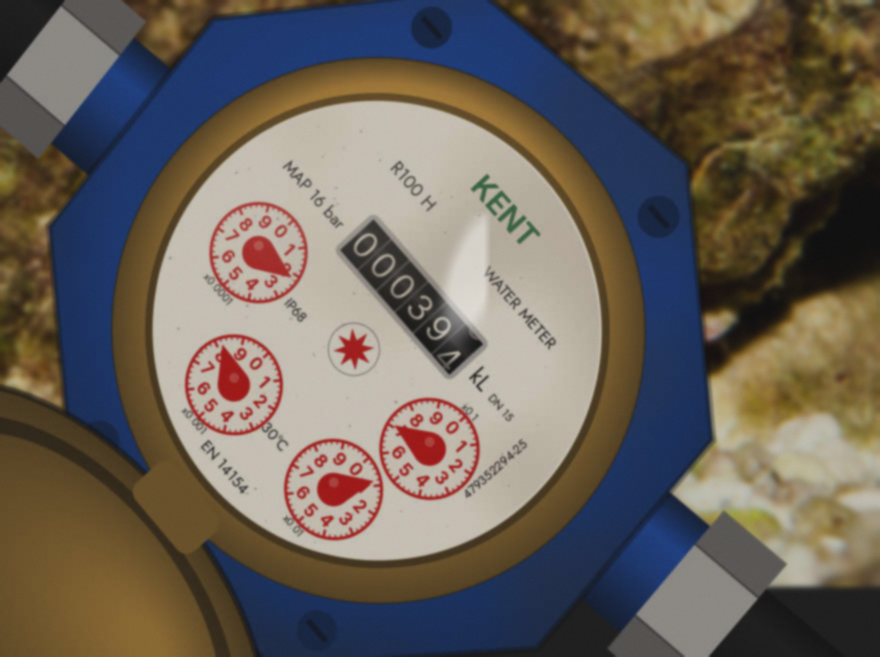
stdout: 393.7082 kL
